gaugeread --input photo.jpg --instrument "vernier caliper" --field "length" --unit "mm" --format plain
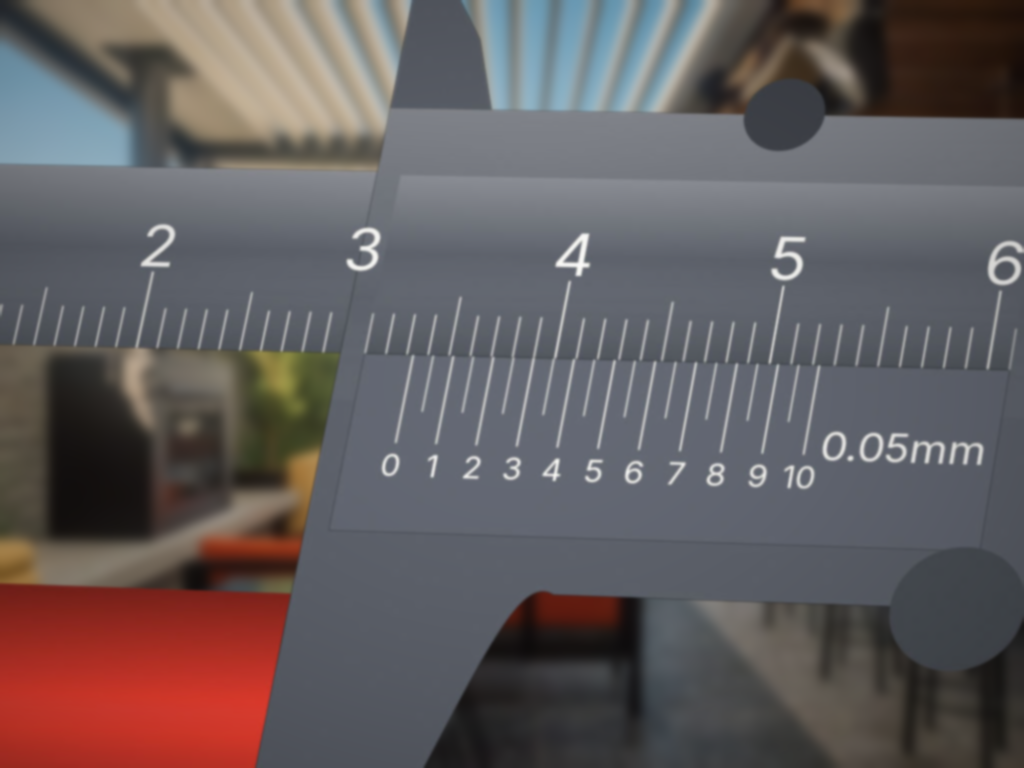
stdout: 33.3 mm
